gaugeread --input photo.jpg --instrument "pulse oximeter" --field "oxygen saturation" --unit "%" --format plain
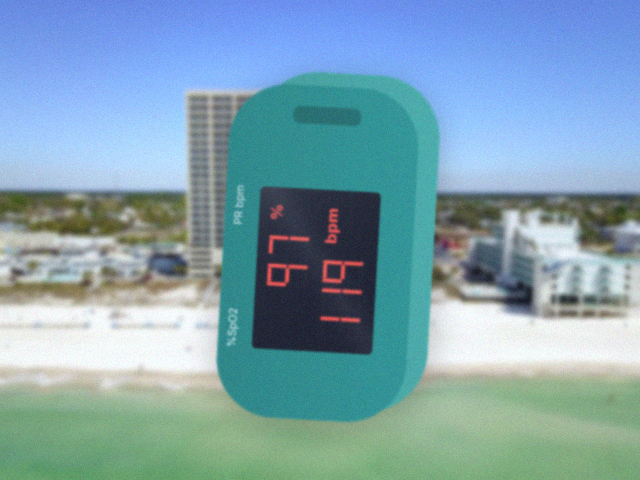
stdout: 97 %
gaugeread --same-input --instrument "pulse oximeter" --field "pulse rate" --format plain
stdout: 119 bpm
